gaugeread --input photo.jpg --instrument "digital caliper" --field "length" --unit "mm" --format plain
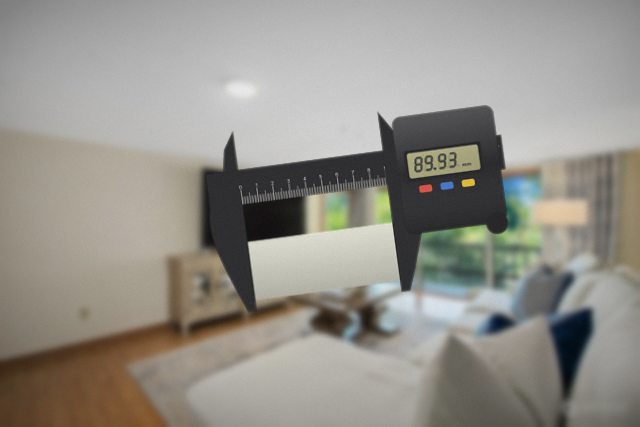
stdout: 89.93 mm
